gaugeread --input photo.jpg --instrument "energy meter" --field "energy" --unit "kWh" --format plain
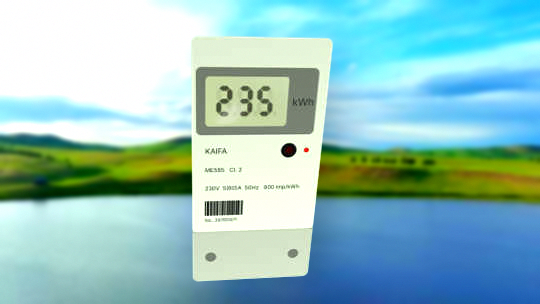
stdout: 235 kWh
